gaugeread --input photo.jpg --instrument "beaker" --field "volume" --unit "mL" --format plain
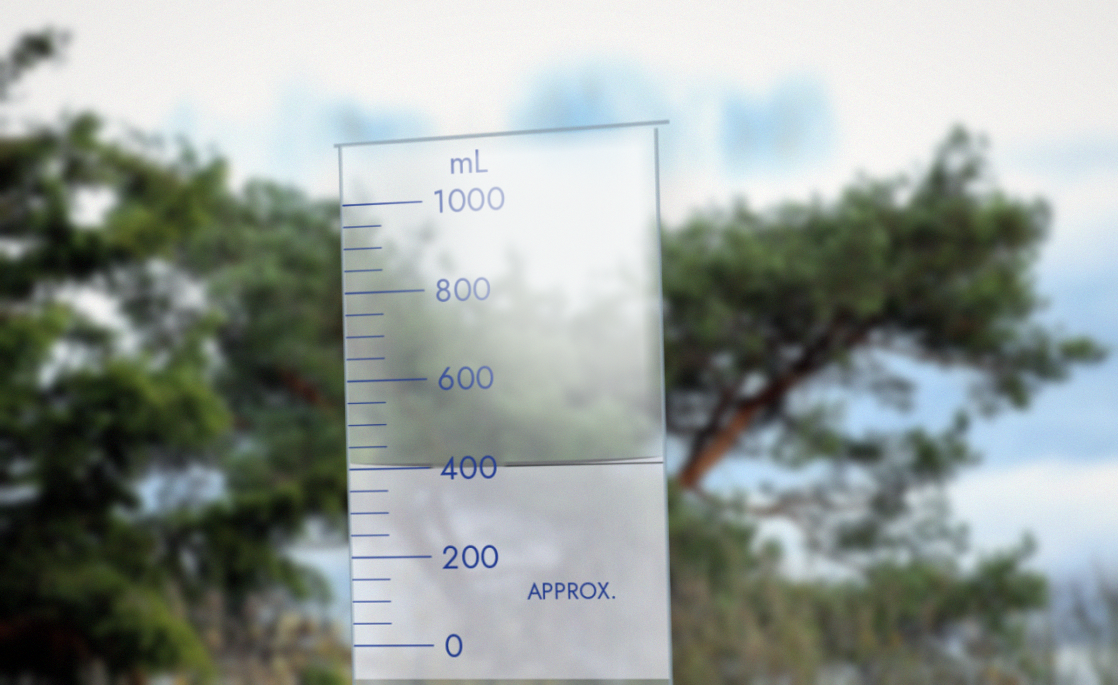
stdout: 400 mL
